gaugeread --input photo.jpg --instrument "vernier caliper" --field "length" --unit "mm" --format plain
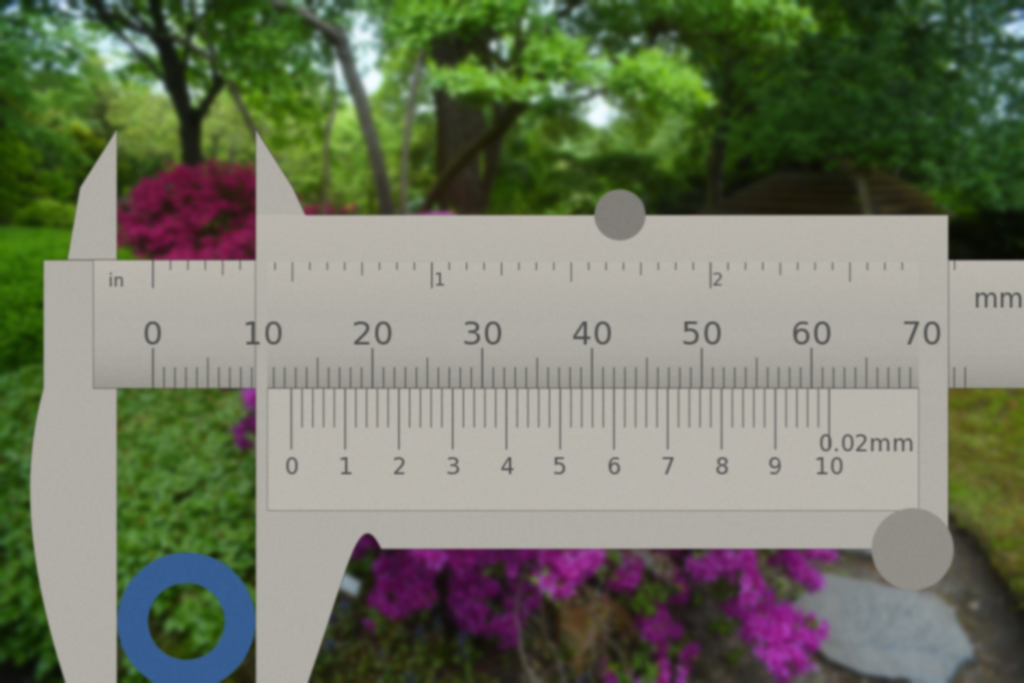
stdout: 12.6 mm
